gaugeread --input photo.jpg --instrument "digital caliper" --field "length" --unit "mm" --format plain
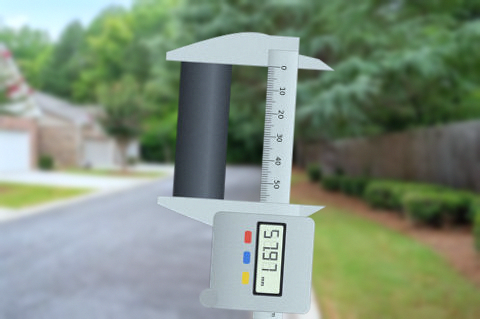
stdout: 57.97 mm
